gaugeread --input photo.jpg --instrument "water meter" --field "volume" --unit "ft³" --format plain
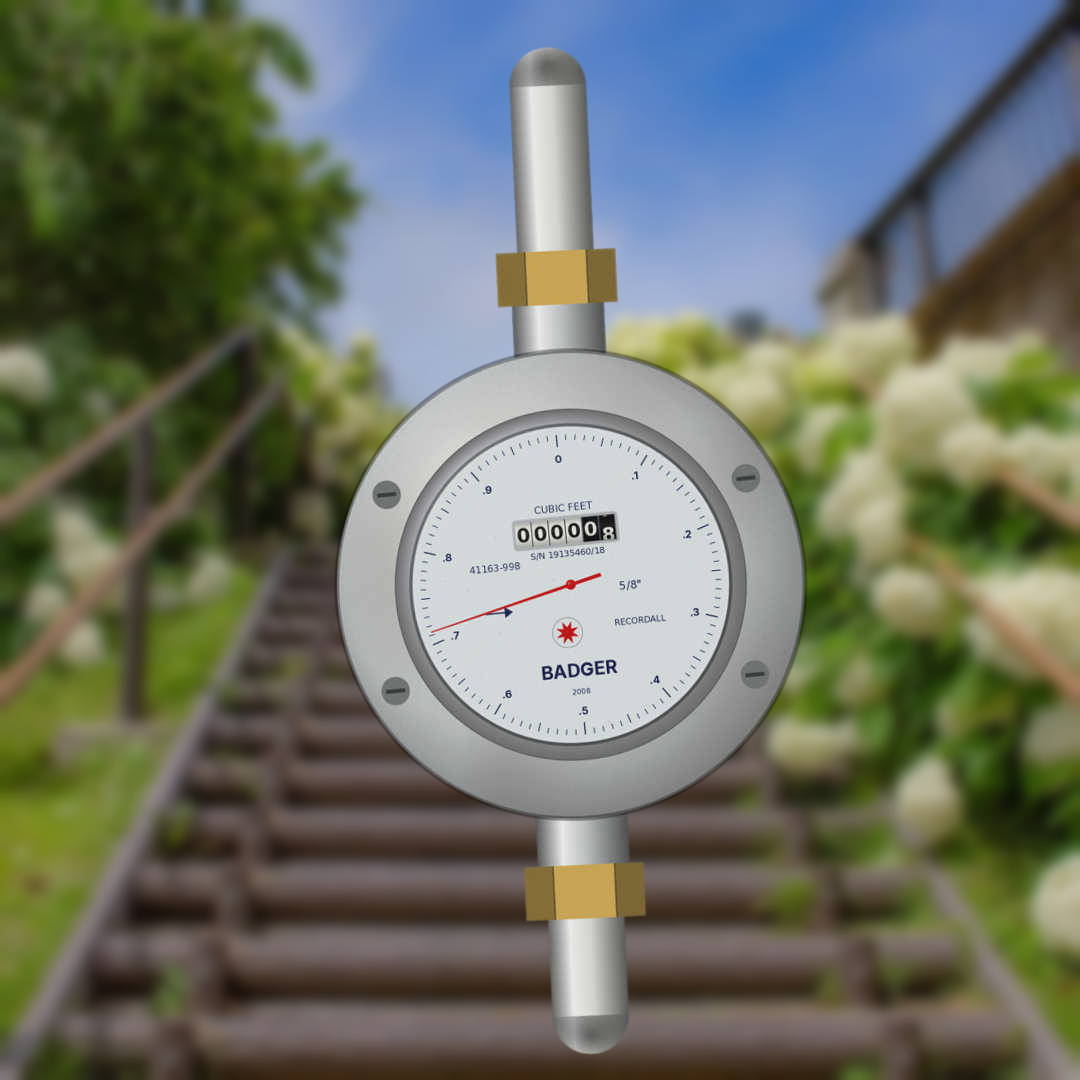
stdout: 7.71 ft³
